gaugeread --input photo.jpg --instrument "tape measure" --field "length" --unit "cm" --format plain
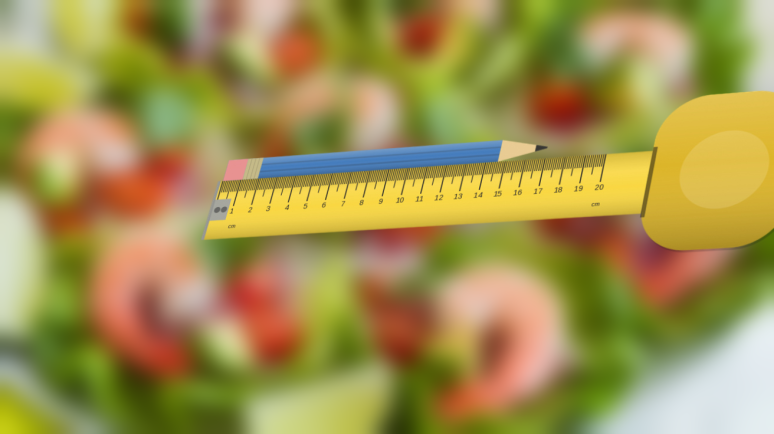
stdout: 17 cm
